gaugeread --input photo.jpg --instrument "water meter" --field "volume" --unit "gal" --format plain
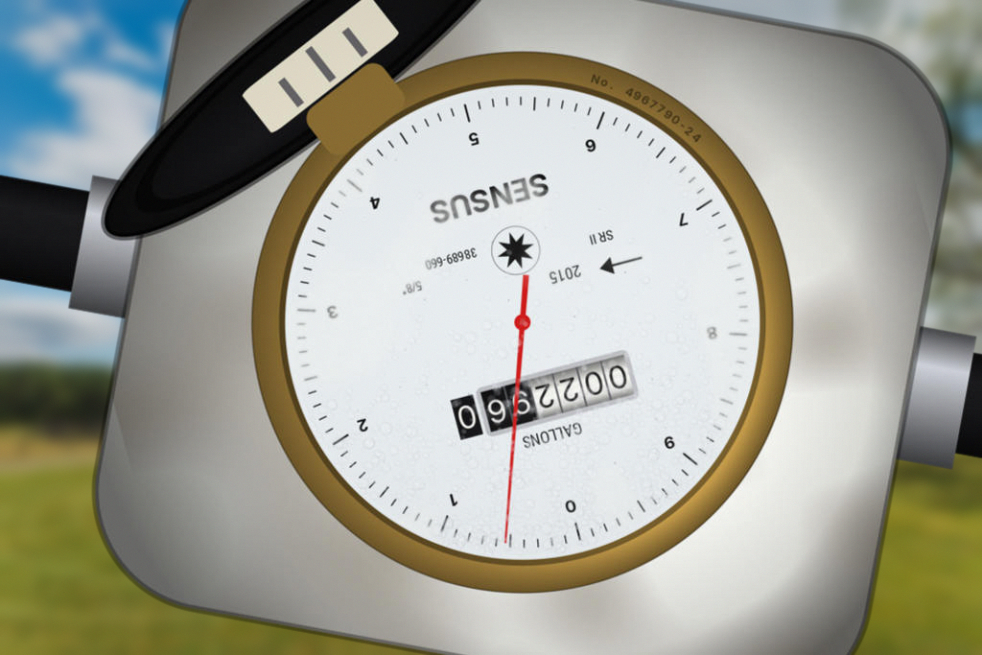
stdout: 22960.5 gal
